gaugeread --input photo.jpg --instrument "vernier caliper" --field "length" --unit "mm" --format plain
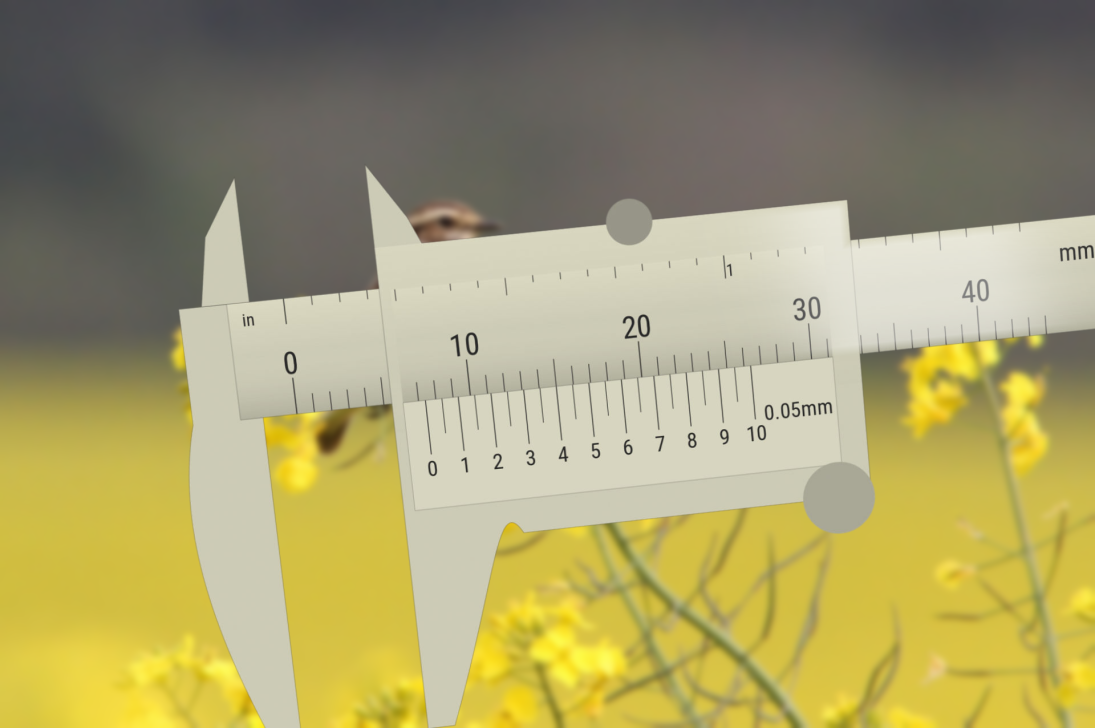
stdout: 7.4 mm
